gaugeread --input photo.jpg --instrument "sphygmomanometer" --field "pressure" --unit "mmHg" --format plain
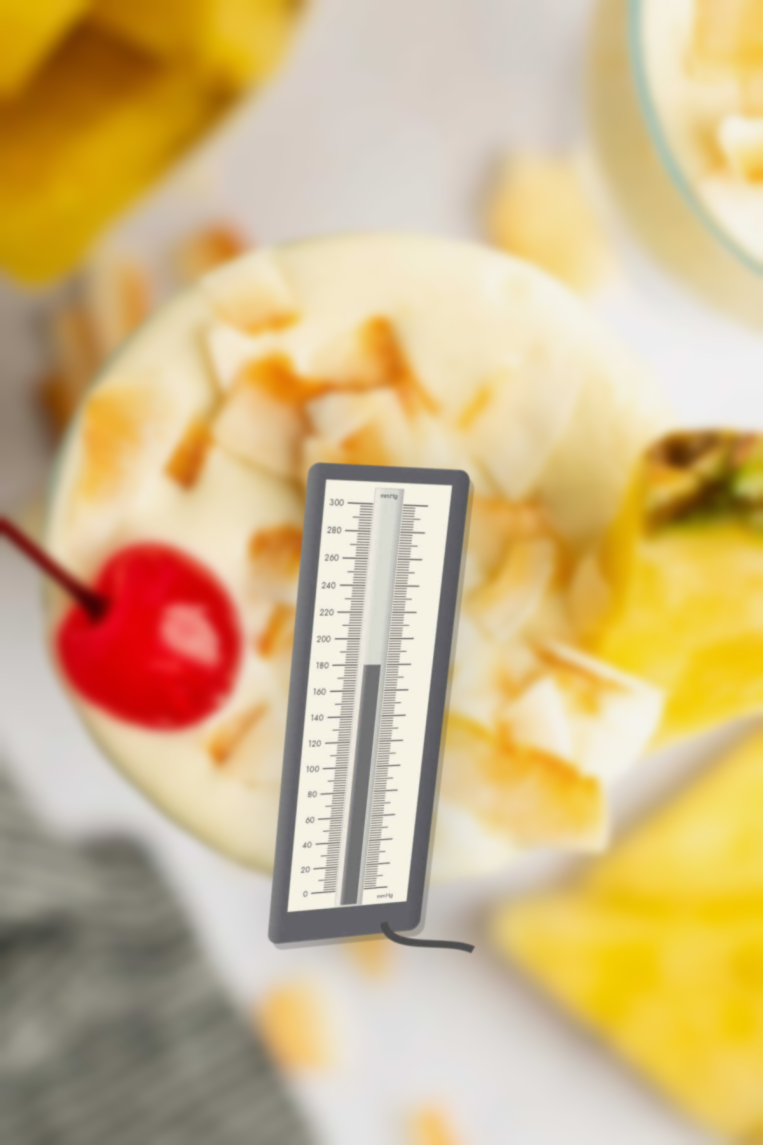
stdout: 180 mmHg
